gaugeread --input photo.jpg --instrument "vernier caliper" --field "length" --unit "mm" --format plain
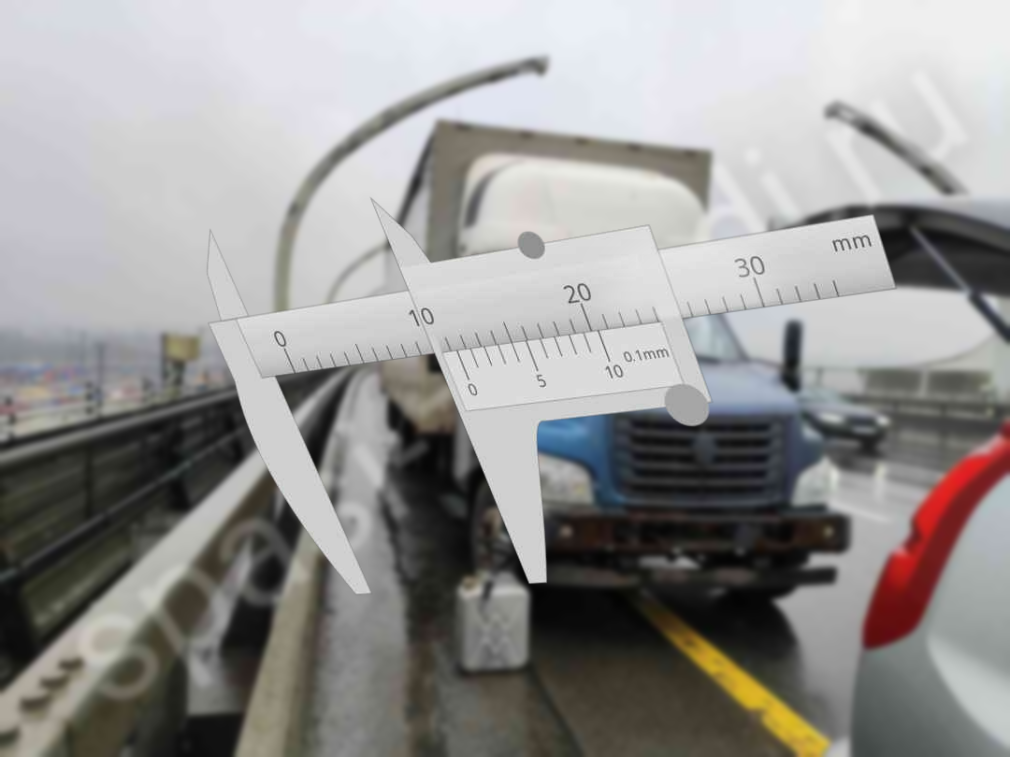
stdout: 11.4 mm
